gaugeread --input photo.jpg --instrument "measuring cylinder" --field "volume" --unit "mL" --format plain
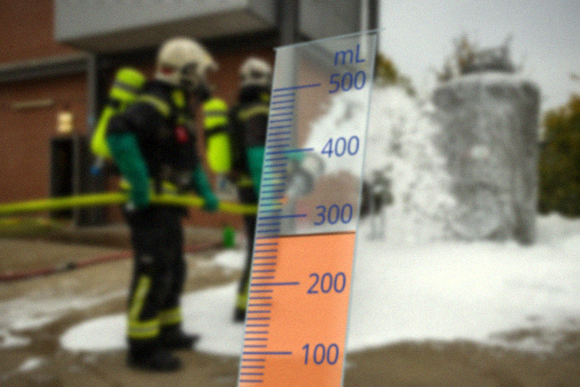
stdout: 270 mL
